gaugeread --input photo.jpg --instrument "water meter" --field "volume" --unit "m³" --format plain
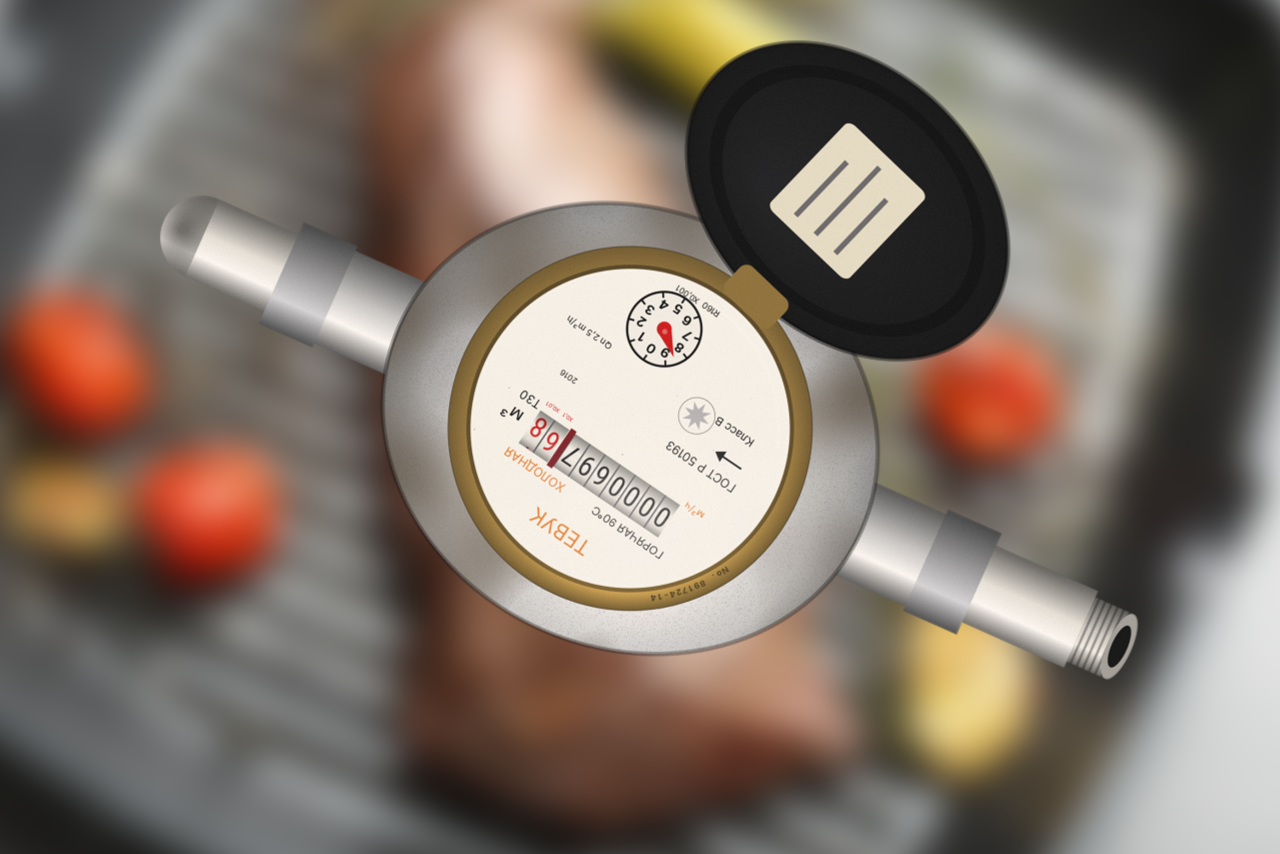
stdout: 697.678 m³
